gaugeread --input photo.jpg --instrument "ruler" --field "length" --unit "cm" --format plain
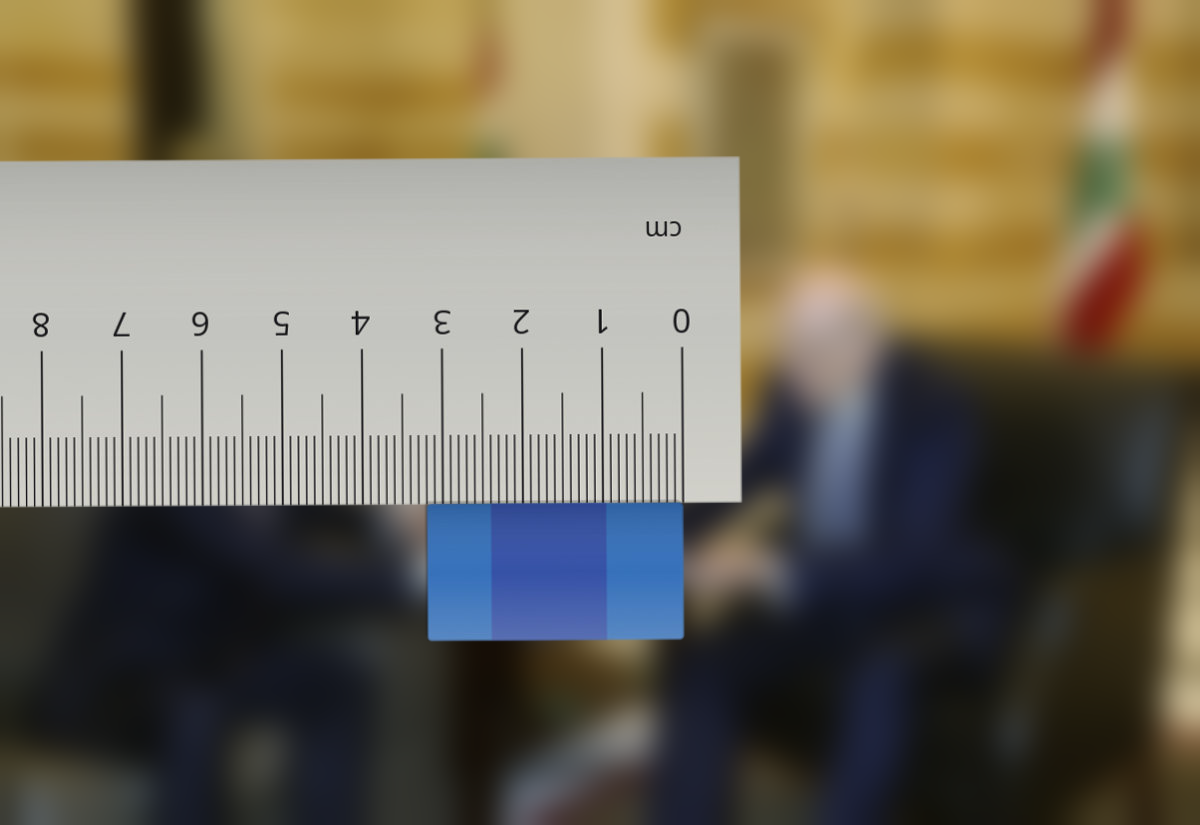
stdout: 3.2 cm
